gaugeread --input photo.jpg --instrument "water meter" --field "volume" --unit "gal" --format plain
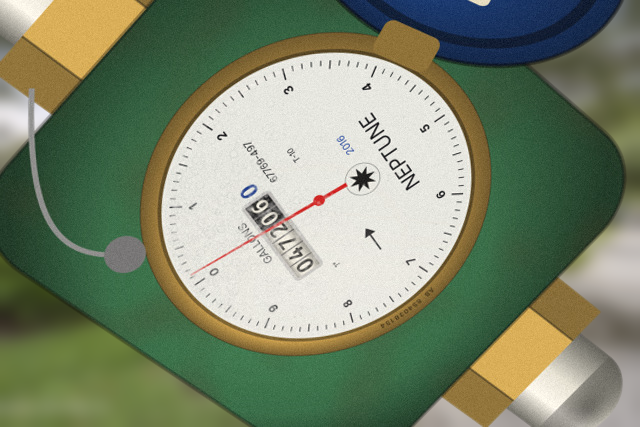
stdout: 472060.1 gal
